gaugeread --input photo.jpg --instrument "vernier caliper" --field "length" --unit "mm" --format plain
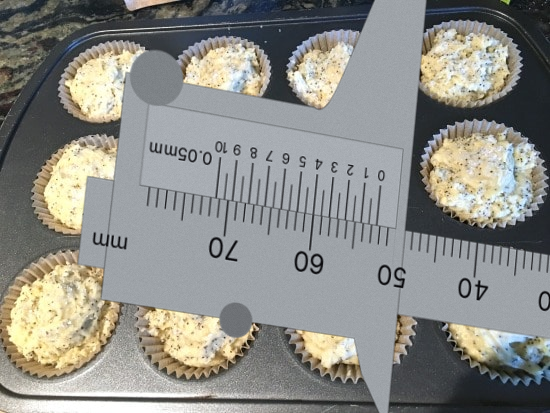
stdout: 52.4 mm
